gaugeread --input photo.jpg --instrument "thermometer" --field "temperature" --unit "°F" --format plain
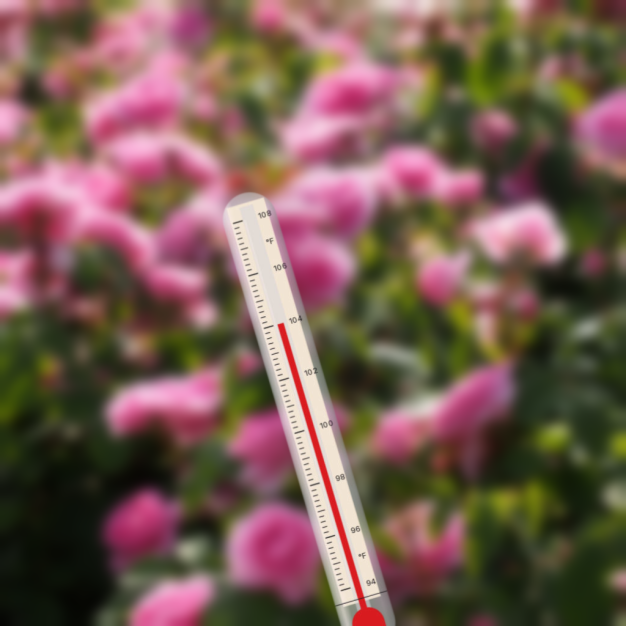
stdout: 104 °F
